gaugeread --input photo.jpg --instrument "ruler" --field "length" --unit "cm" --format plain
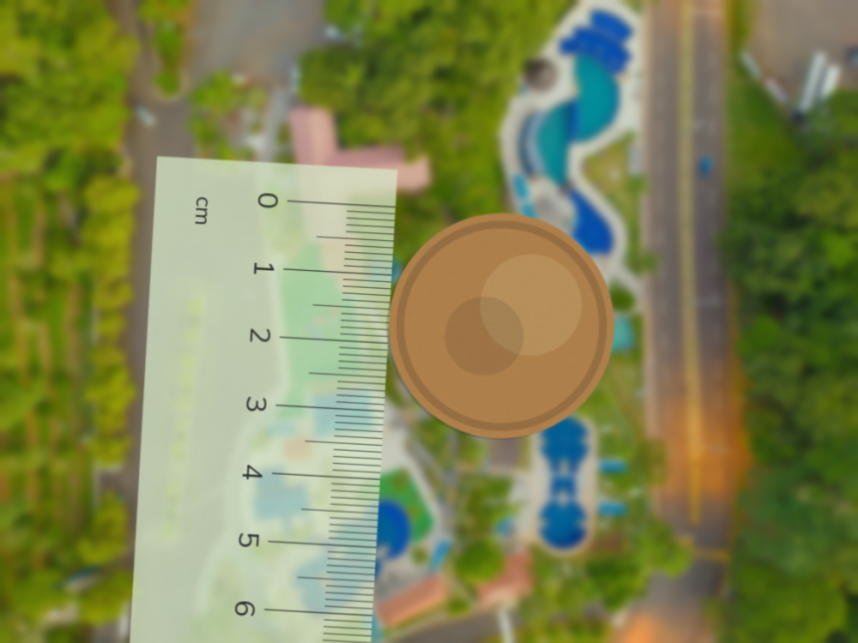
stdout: 3.3 cm
